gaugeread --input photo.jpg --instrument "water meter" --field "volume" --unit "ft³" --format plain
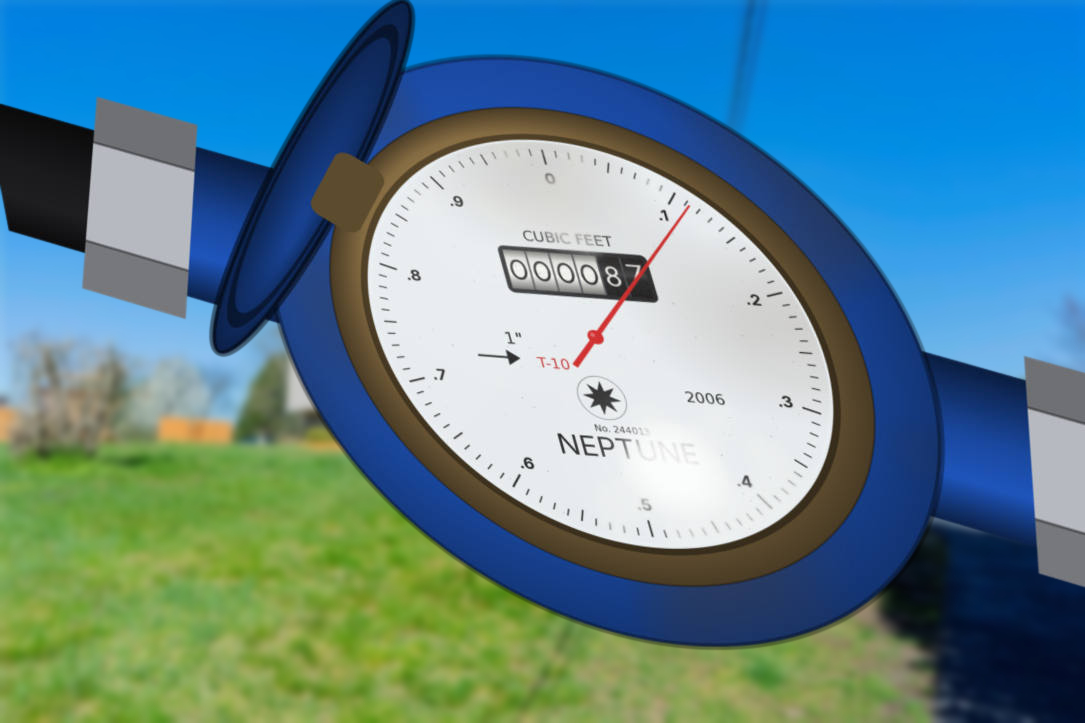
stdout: 87.11 ft³
